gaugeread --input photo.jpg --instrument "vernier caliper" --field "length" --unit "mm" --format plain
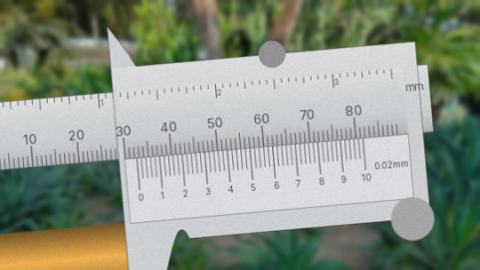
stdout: 32.5 mm
